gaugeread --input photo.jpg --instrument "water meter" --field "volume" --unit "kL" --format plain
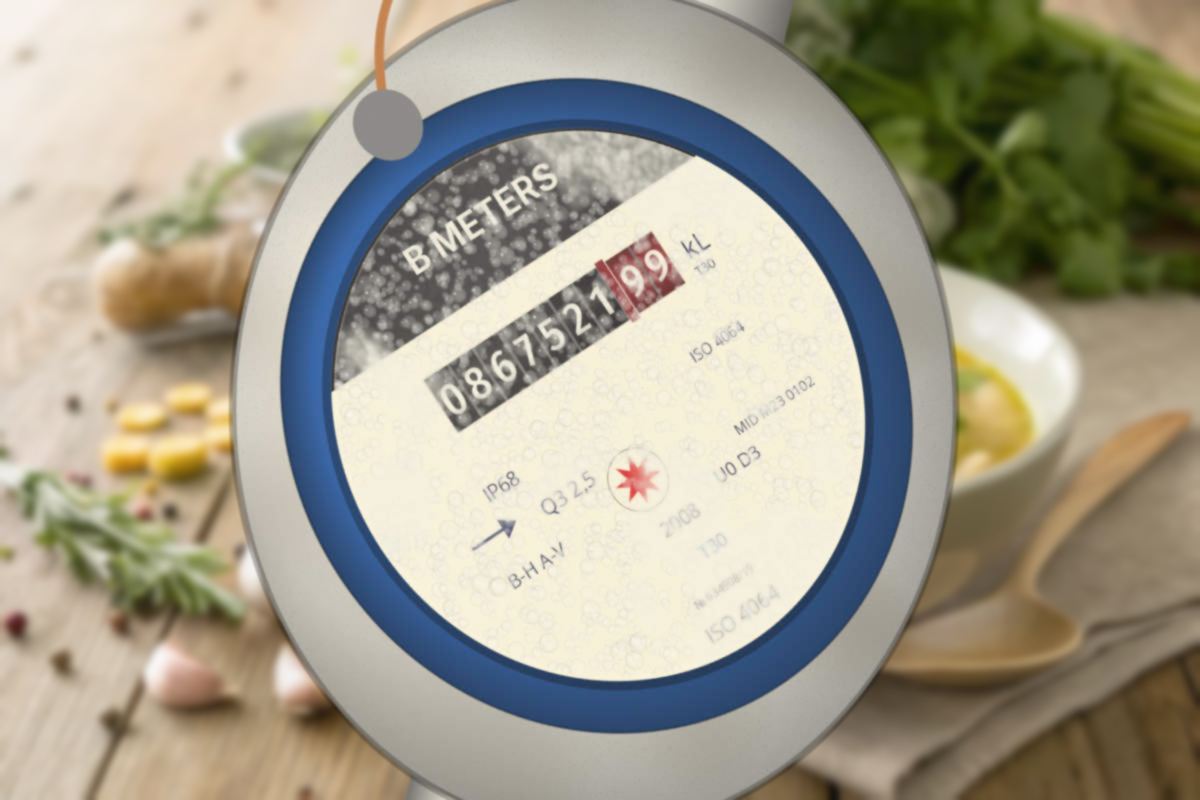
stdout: 867521.99 kL
